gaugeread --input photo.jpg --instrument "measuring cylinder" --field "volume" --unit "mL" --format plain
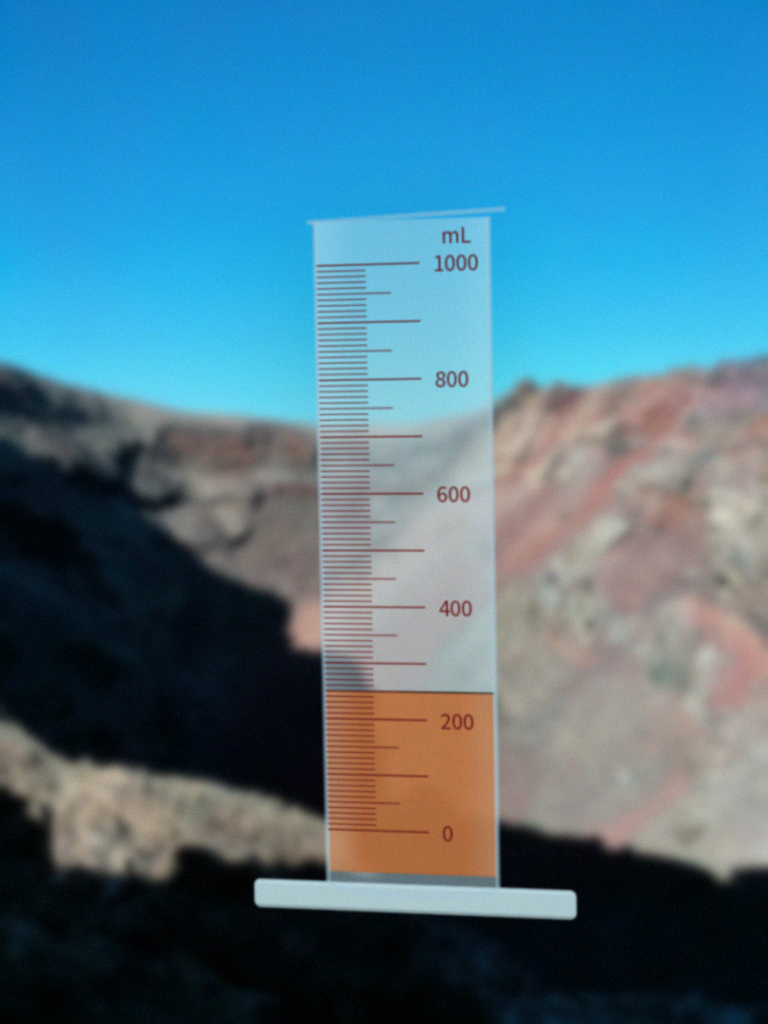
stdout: 250 mL
